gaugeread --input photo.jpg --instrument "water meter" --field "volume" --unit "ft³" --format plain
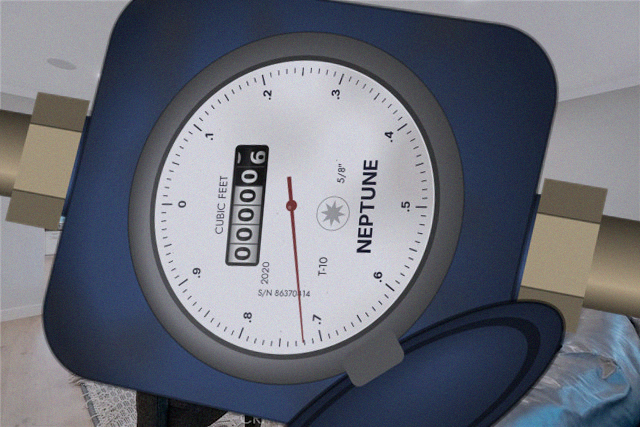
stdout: 5.72 ft³
